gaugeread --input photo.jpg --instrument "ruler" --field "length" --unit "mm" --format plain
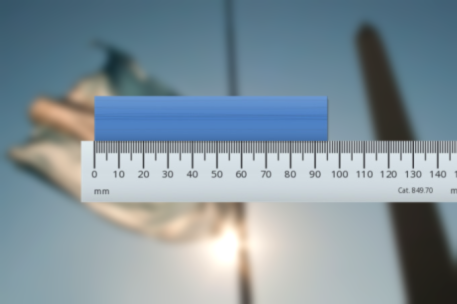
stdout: 95 mm
